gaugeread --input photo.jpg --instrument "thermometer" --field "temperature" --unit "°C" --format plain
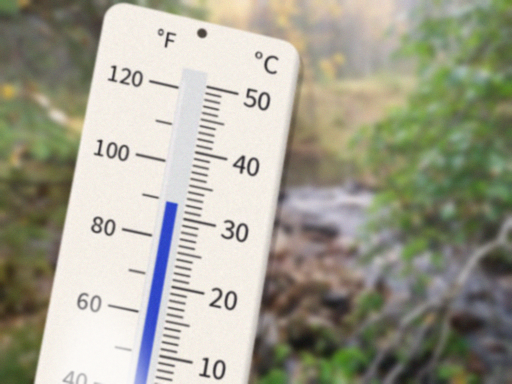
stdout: 32 °C
